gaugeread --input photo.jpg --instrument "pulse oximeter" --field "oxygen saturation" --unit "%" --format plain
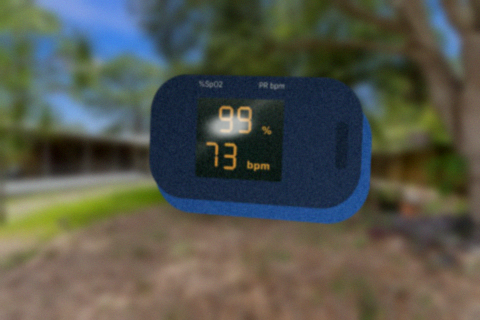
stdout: 99 %
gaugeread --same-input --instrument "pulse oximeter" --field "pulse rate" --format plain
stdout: 73 bpm
